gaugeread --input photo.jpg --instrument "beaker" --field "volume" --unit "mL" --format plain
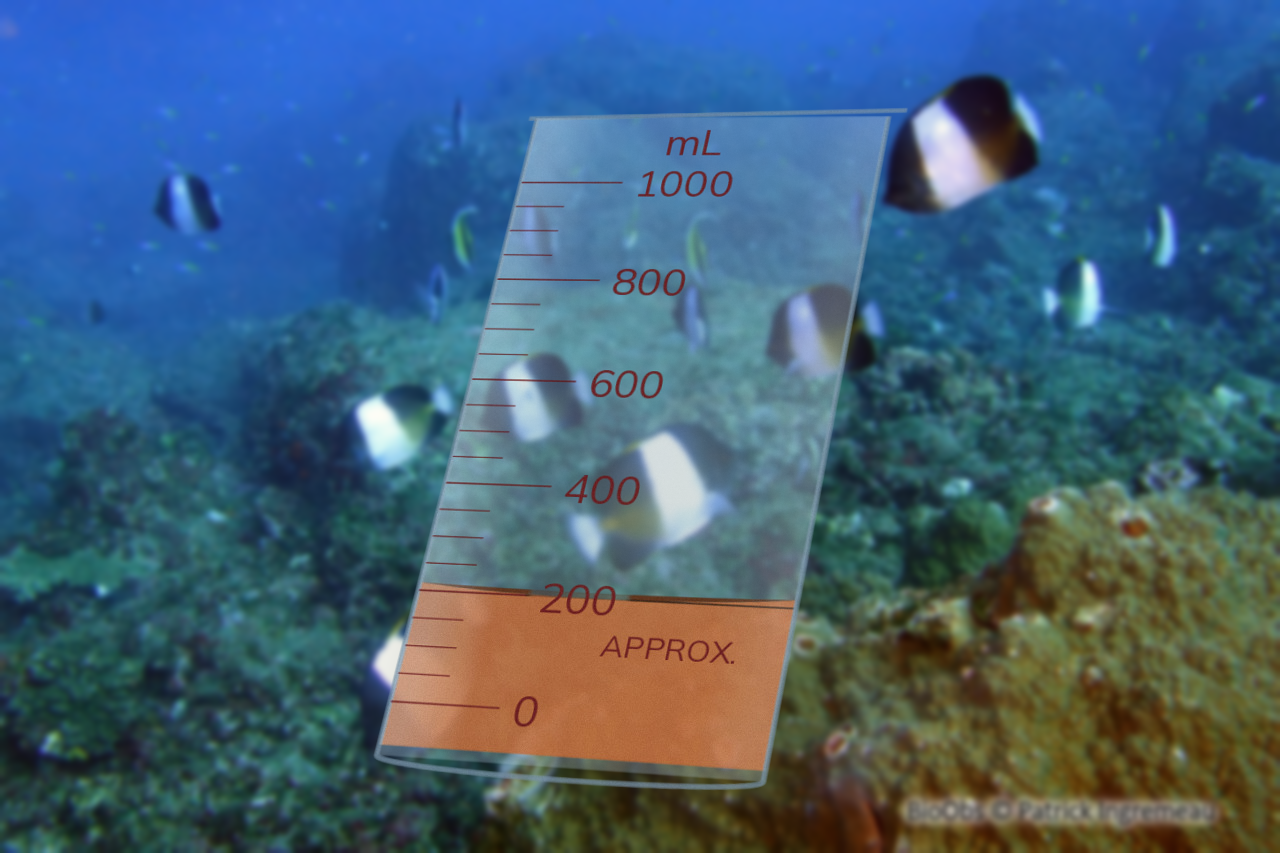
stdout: 200 mL
